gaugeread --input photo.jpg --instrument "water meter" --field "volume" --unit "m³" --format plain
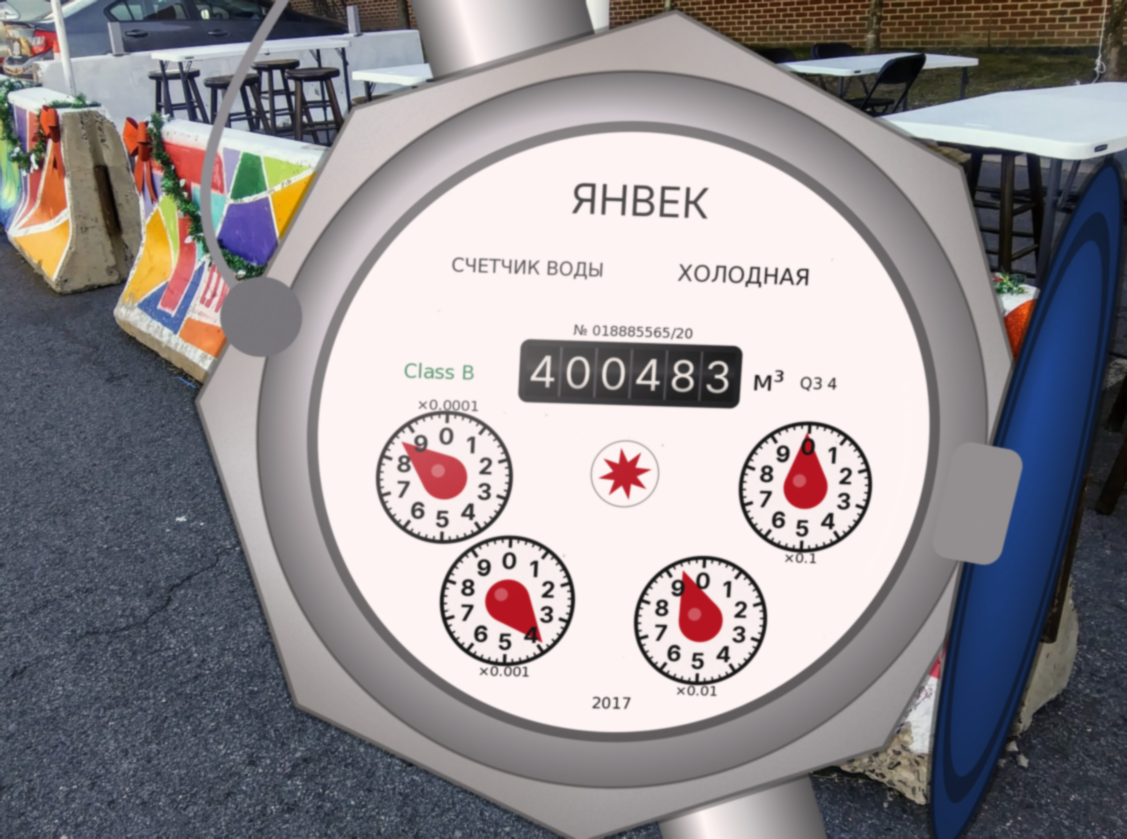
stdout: 400482.9938 m³
